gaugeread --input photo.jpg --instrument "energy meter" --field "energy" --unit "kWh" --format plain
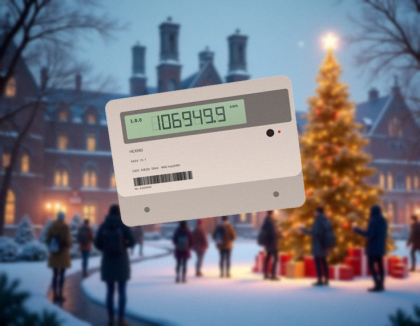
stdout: 106949.9 kWh
